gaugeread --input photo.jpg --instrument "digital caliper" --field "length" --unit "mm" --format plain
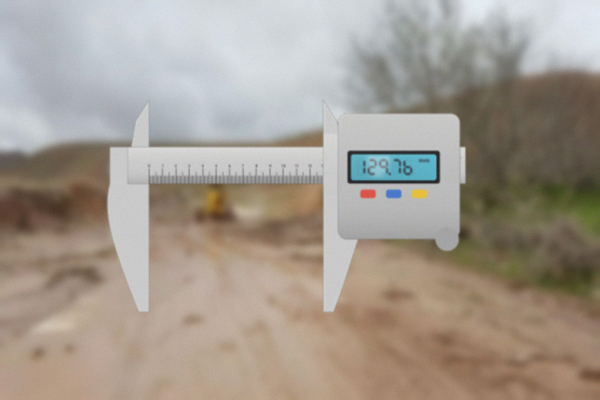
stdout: 129.76 mm
